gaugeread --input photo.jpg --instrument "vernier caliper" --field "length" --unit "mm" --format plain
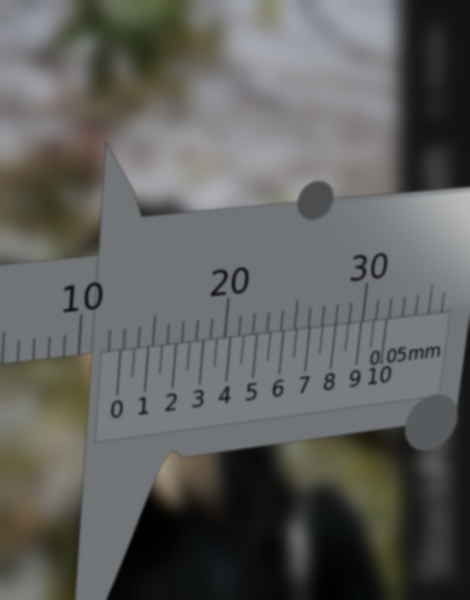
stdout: 12.8 mm
